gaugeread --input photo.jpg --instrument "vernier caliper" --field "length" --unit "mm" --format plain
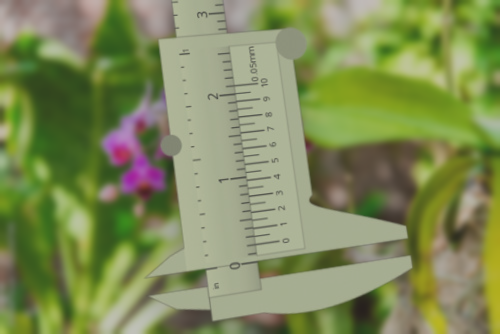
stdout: 2.0 mm
